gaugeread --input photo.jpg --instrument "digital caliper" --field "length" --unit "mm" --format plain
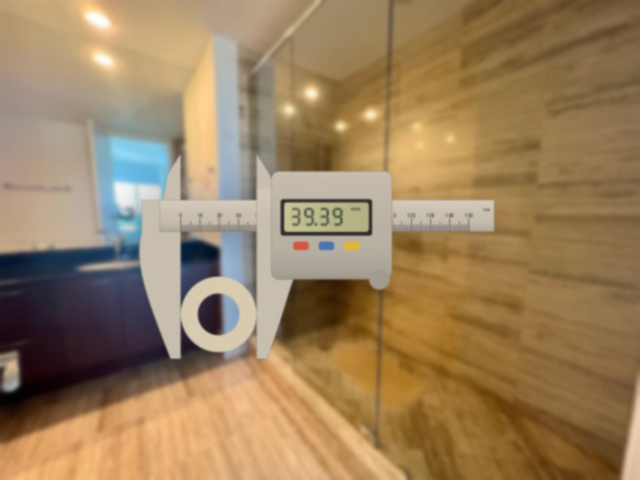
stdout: 39.39 mm
